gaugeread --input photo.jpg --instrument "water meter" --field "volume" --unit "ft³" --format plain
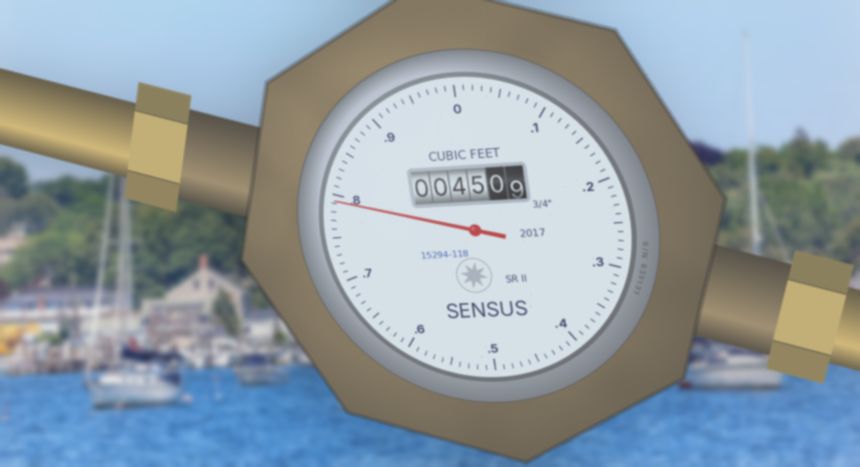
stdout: 4508.79 ft³
